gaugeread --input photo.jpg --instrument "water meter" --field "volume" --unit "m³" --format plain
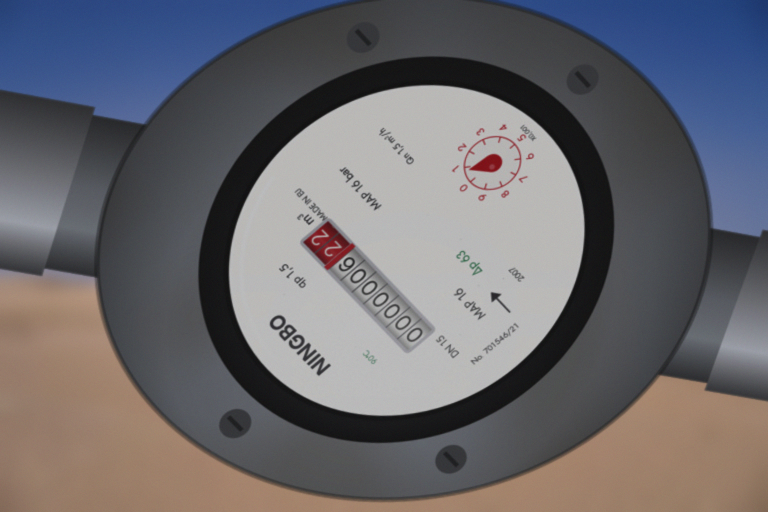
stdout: 6.220 m³
